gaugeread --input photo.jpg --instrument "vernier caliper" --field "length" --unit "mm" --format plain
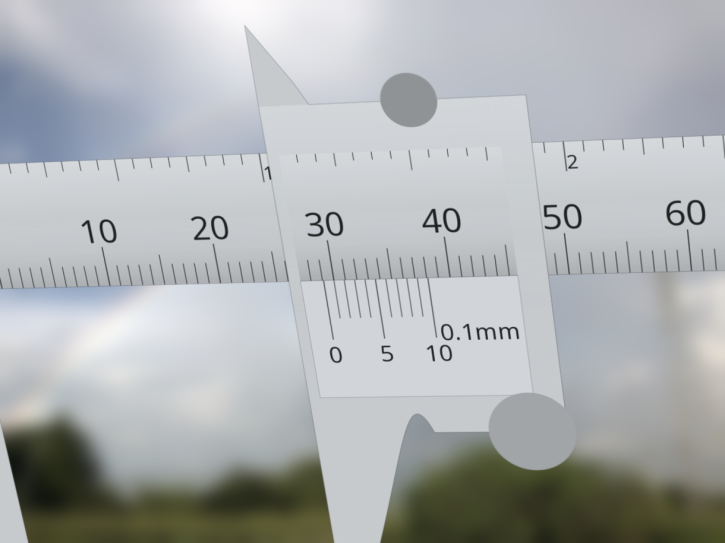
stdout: 29.1 mm
